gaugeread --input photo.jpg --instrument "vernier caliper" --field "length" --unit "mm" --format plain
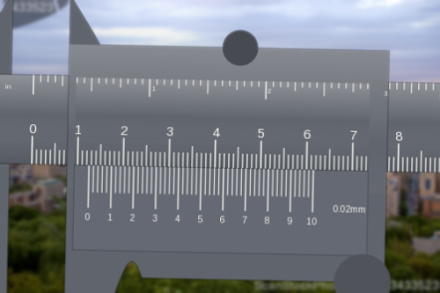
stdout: 12.5 mm
